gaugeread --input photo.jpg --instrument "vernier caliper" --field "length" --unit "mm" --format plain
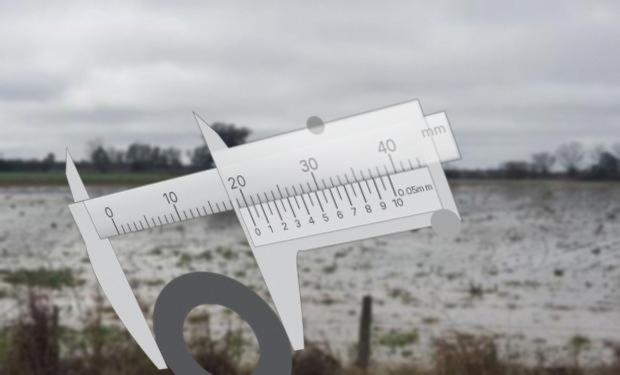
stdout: 20.0 mm
